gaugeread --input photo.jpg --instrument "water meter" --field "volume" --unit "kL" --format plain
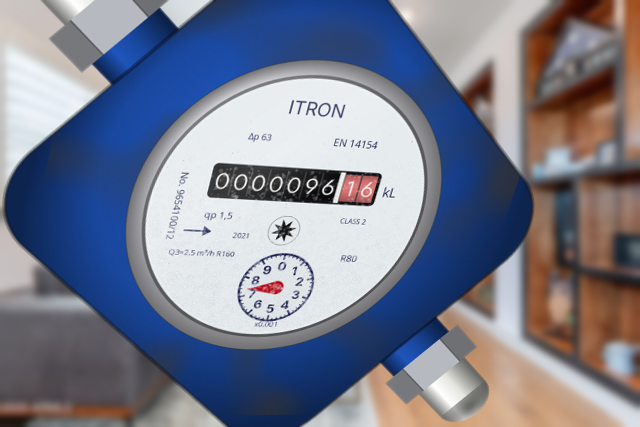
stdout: 96.167 kL
